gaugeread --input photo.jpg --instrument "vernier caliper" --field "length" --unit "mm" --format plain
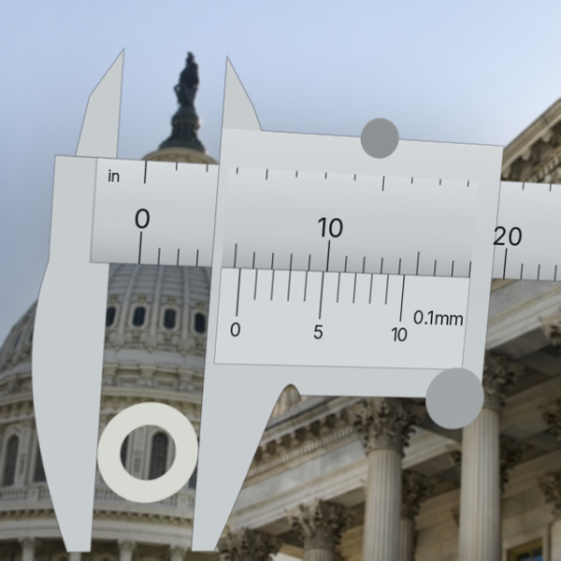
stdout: 5.3 mm
